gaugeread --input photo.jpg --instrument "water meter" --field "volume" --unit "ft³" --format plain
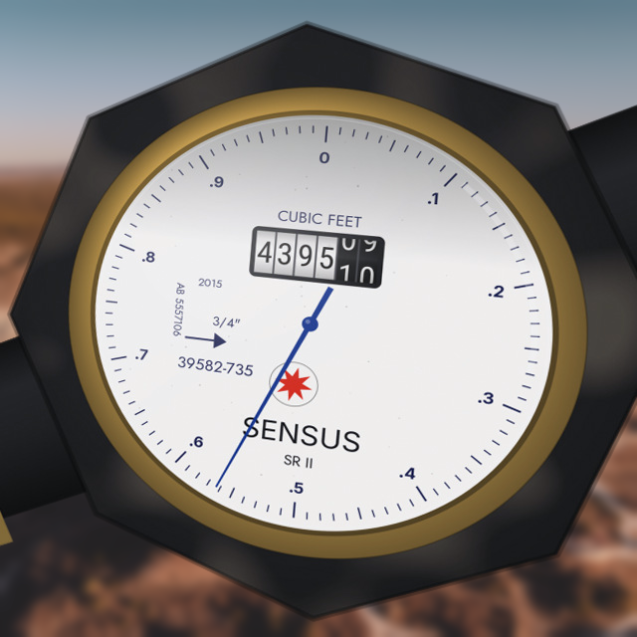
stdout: 439509.56 ft³
